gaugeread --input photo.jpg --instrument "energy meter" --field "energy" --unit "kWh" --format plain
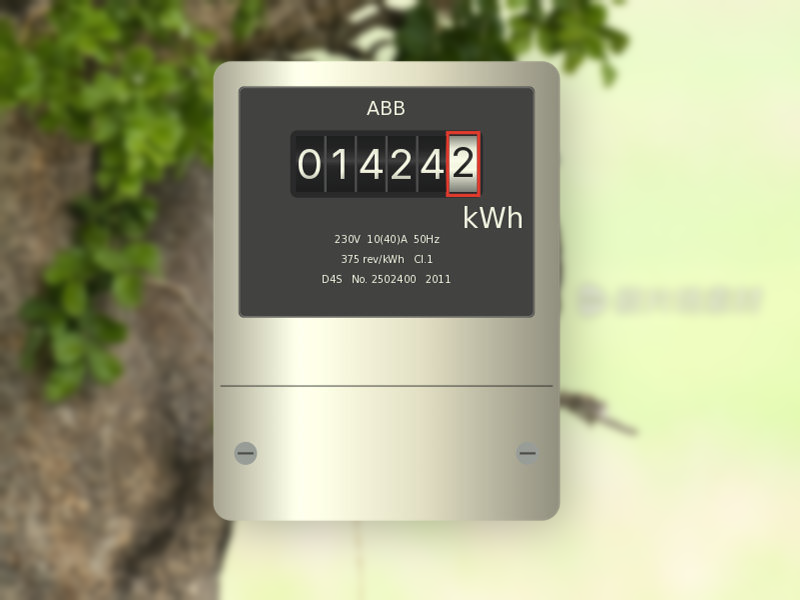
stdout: 1424.2 kWh
